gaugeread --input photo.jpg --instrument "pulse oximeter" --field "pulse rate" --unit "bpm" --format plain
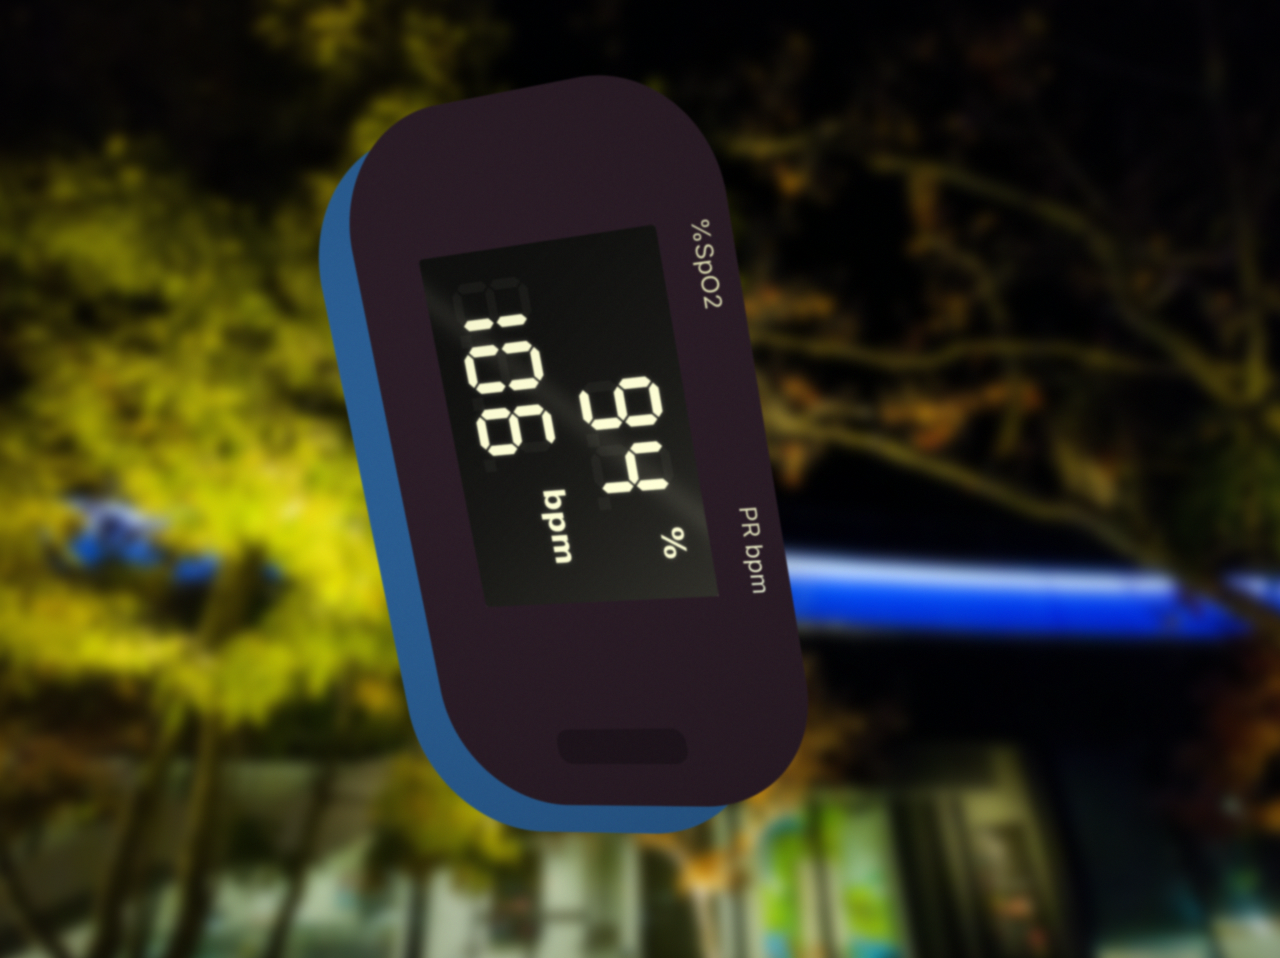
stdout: 106 bpm
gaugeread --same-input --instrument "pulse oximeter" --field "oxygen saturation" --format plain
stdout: 94 %
